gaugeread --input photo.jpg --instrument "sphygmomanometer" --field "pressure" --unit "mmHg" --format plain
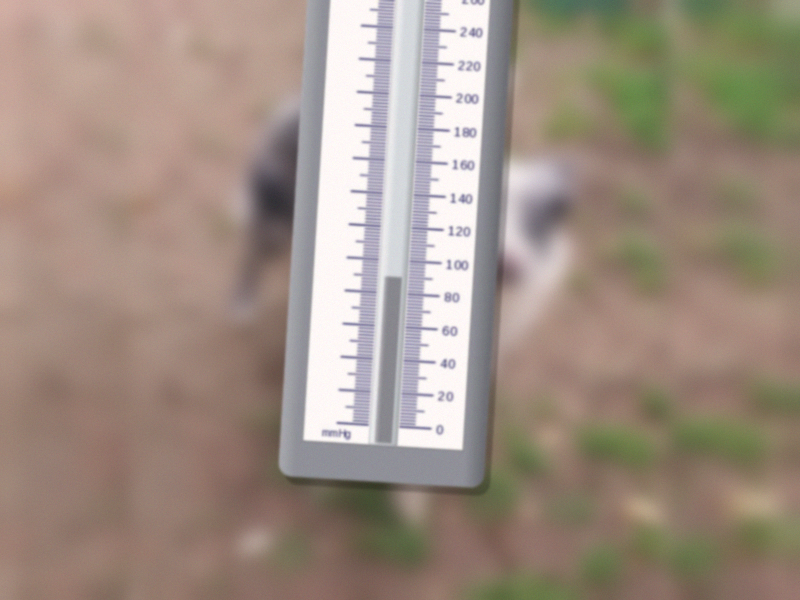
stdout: 90 mmHg
